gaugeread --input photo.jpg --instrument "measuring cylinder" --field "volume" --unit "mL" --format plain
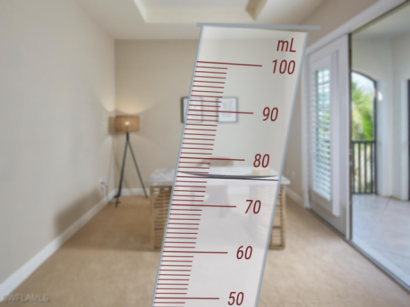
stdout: 76 mL
